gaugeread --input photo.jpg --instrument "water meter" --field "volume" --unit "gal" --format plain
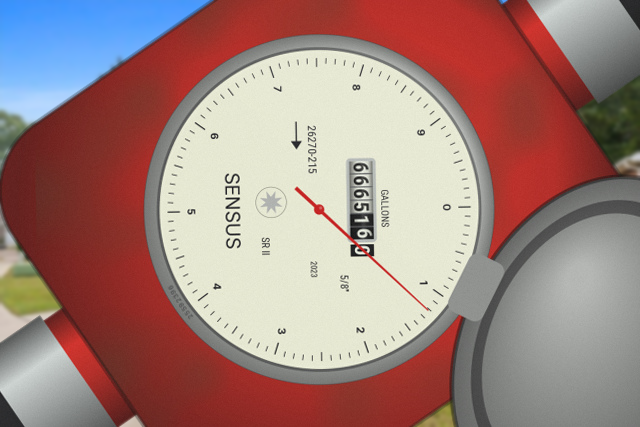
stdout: 6665161.2 gal
